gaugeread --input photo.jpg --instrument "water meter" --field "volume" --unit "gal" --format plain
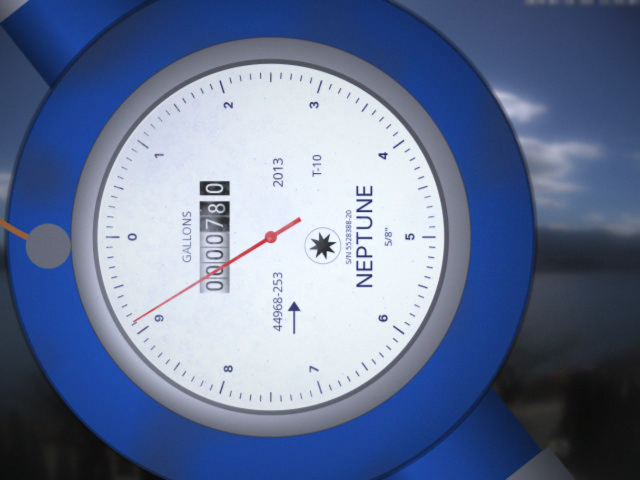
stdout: 779.1 gal
